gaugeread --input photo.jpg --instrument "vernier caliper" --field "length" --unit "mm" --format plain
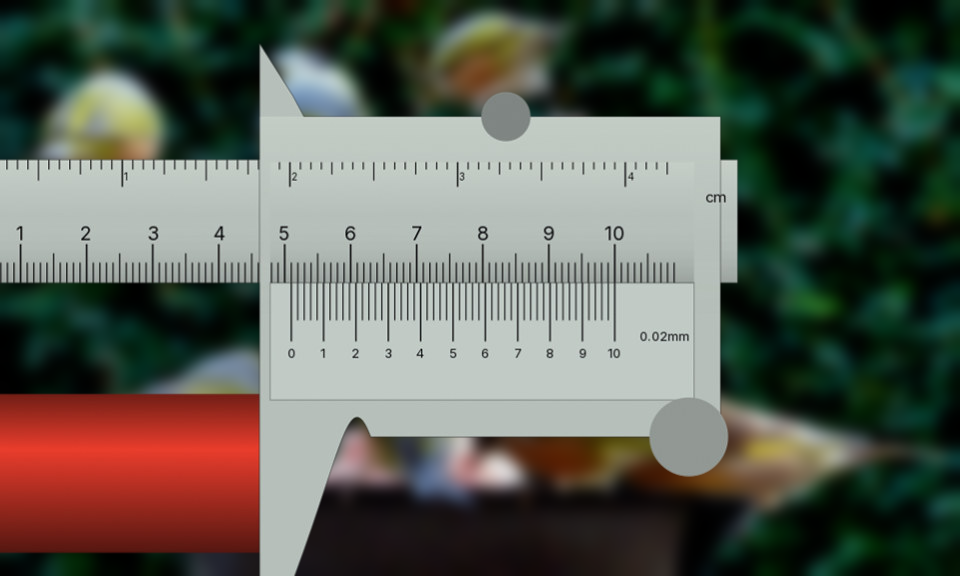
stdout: 51.0 mm
